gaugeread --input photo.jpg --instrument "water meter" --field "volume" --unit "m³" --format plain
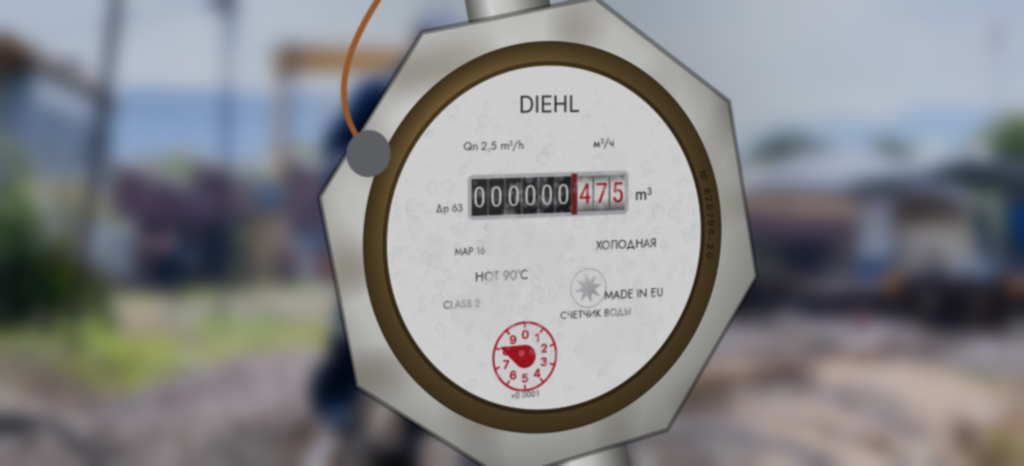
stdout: 0.4758 m³
